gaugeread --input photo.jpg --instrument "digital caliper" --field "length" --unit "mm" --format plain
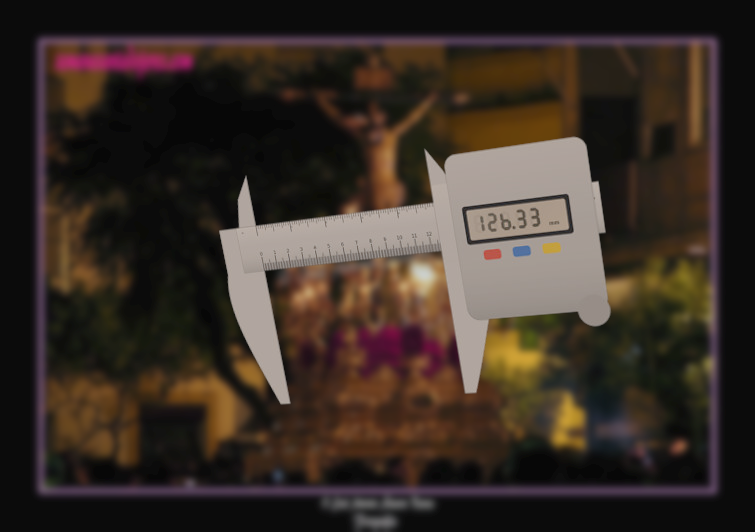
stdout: 126.33 mm
